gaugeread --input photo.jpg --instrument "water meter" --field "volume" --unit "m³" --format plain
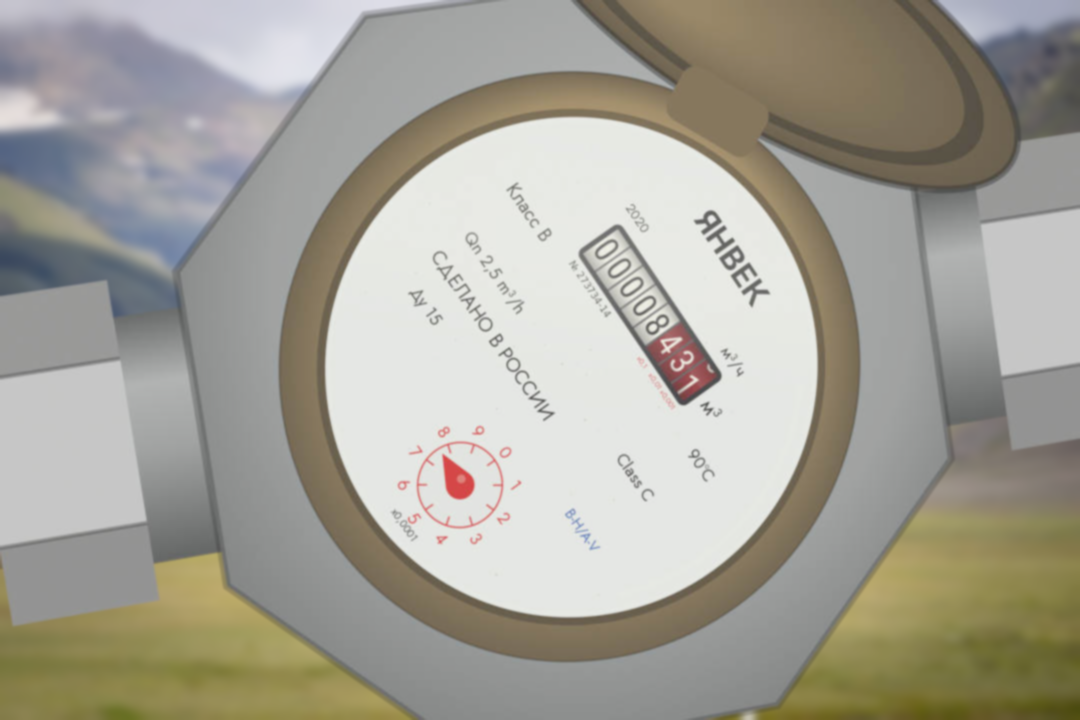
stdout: 8.4307 m³
